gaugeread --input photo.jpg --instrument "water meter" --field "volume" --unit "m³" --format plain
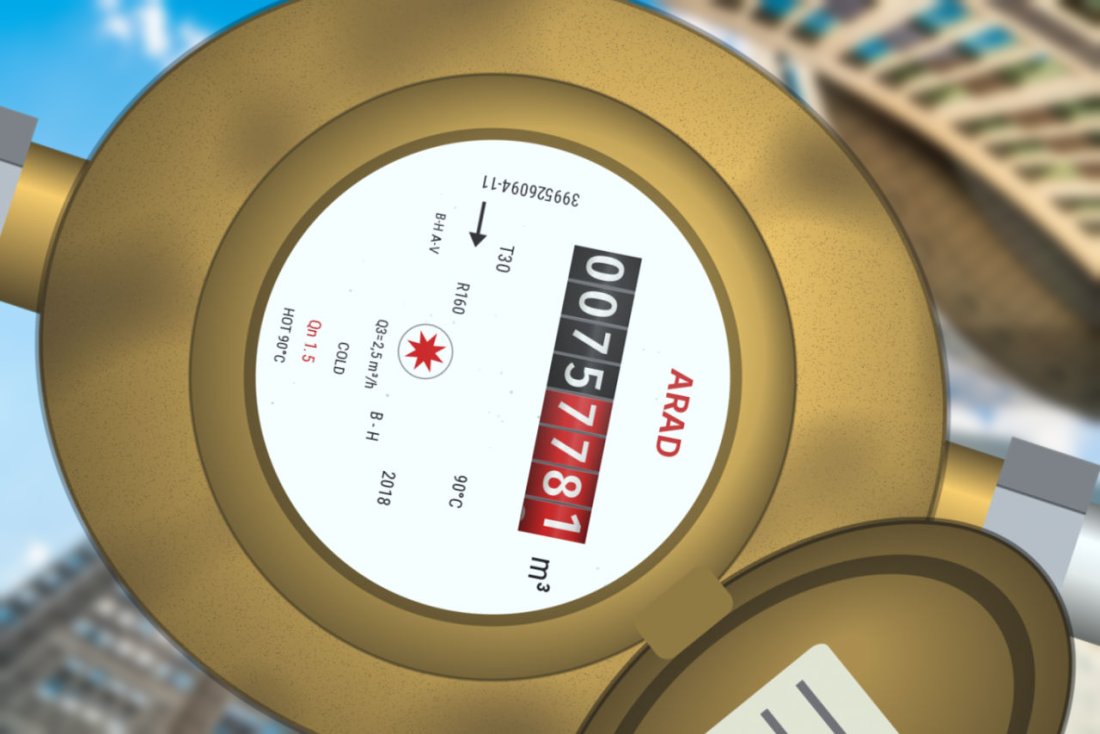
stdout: 75.7781 m³
